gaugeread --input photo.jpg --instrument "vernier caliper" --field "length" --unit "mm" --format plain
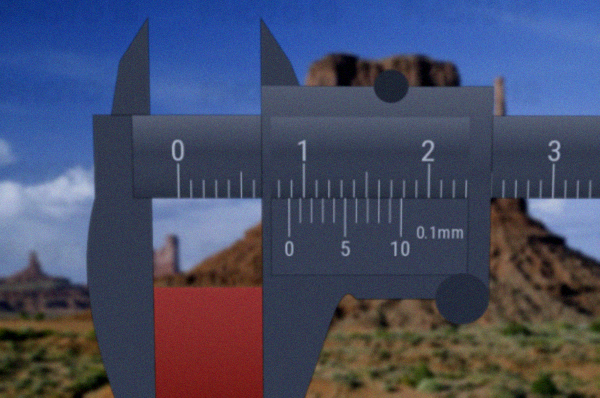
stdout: 8.8 mm
